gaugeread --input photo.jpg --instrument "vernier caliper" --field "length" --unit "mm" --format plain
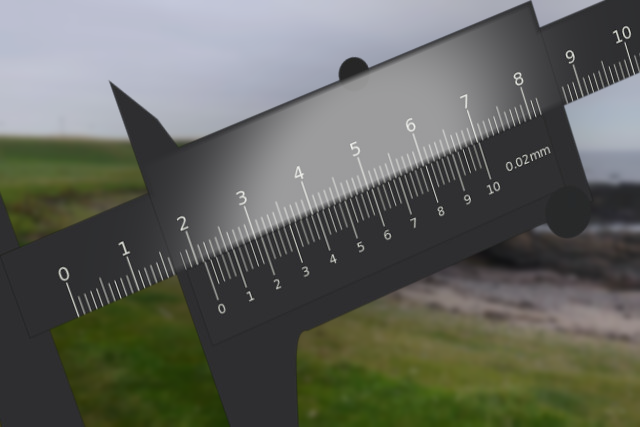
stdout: 21.2 mm
